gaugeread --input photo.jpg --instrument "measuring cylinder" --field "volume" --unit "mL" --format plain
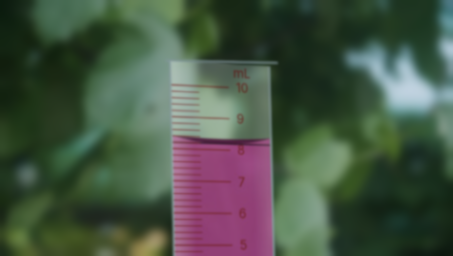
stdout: 8.2 mL
